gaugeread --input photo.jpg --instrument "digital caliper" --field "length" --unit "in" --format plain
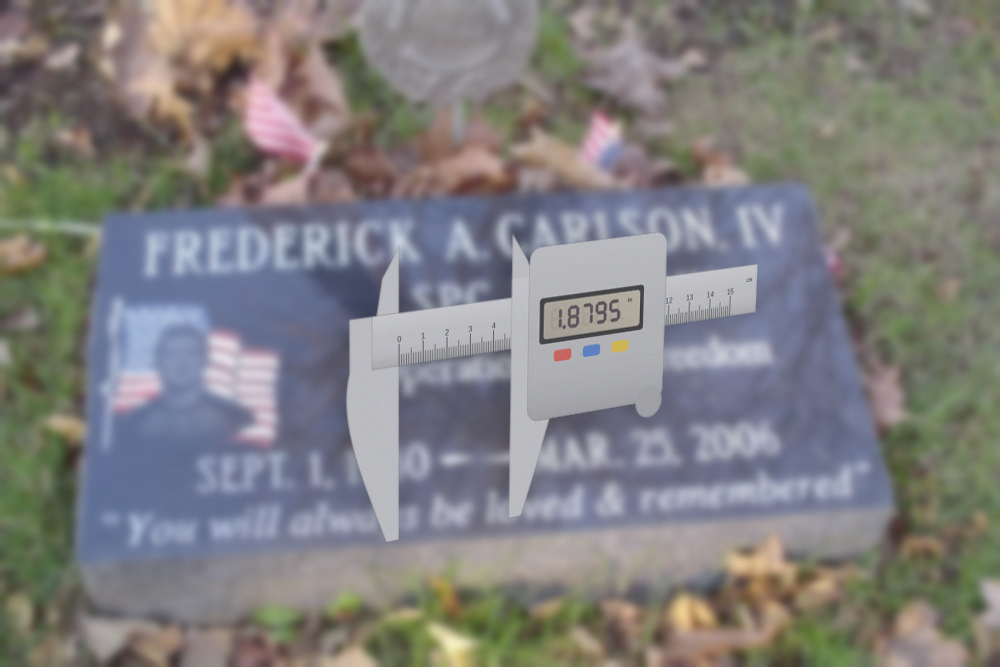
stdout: 1.8795 in
